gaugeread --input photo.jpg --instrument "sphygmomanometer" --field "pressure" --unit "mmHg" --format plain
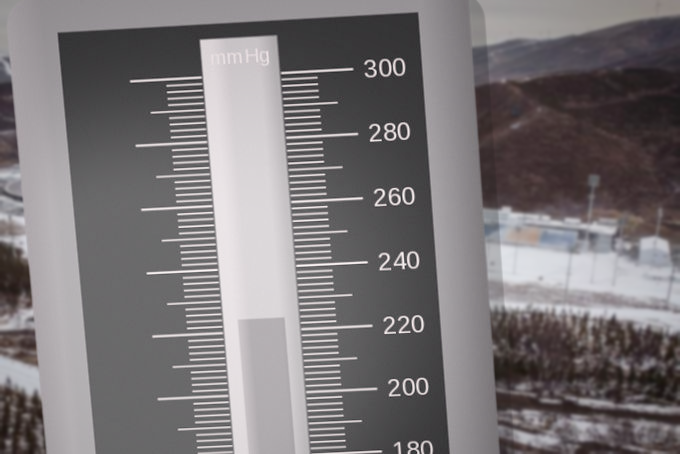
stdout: 224 mmHg
